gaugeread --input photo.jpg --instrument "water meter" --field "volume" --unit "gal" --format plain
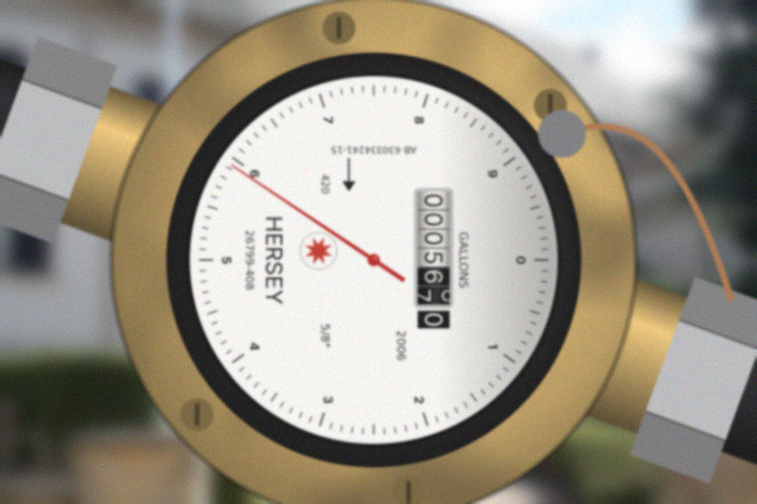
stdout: 5665.9 gal
